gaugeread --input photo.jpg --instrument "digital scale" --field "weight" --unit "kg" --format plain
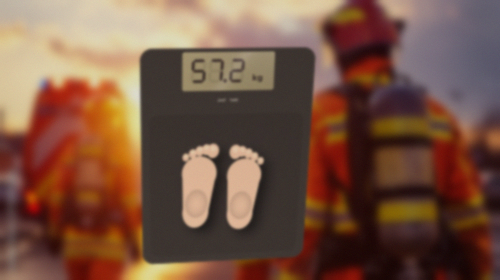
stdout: 57.2 kg
